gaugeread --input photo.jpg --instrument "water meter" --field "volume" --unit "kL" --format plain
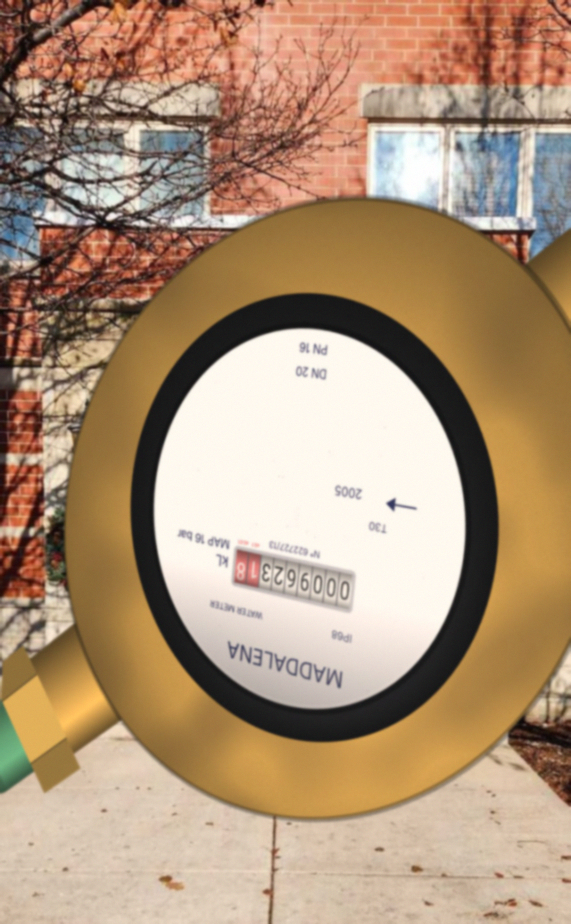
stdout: 9623.18 kL
